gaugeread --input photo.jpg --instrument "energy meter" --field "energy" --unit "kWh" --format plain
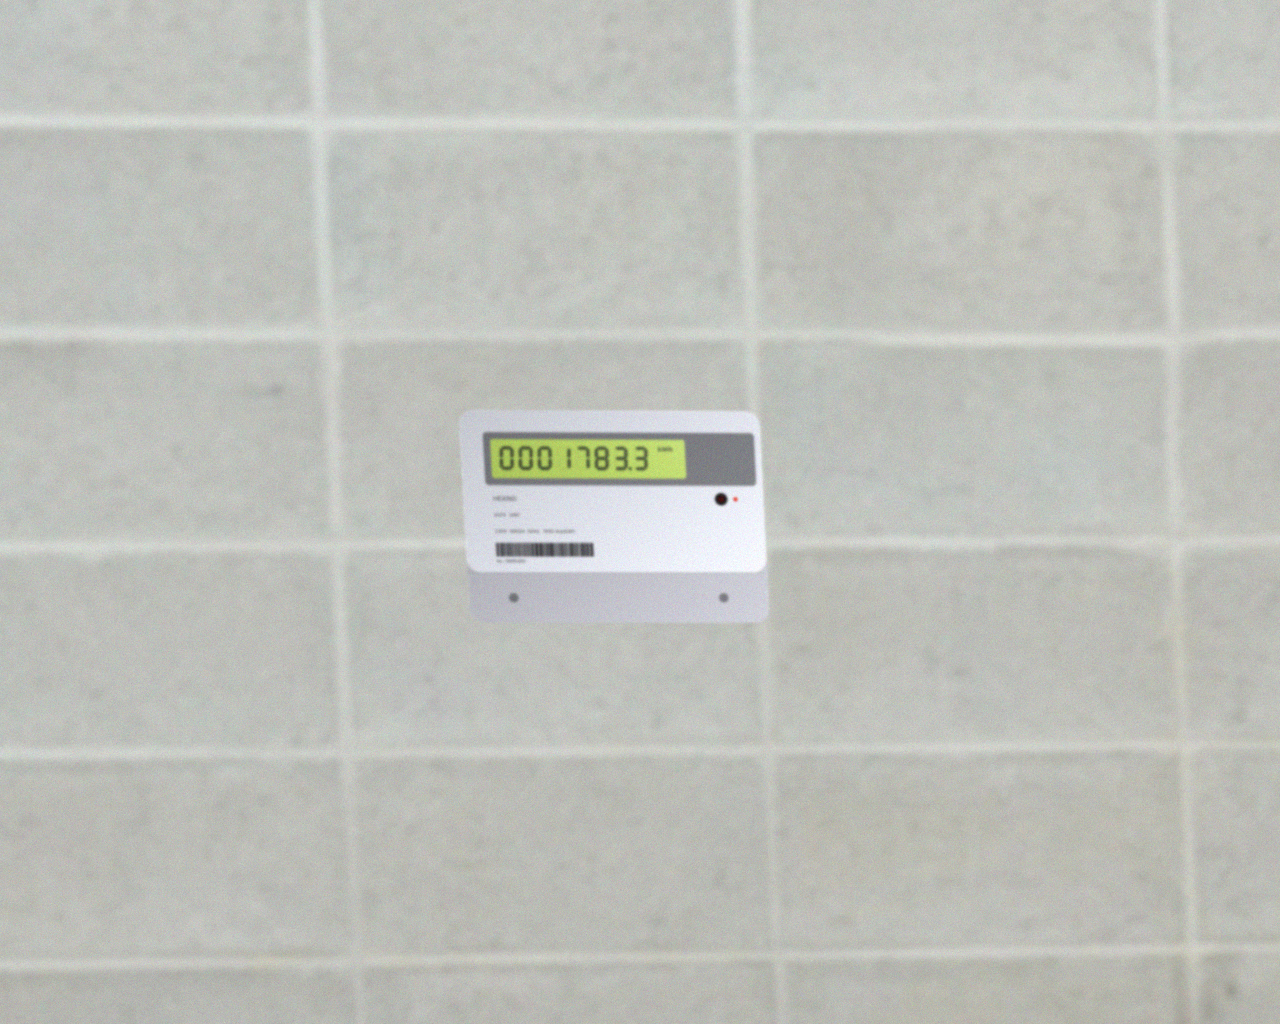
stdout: 1783.3 kWh
